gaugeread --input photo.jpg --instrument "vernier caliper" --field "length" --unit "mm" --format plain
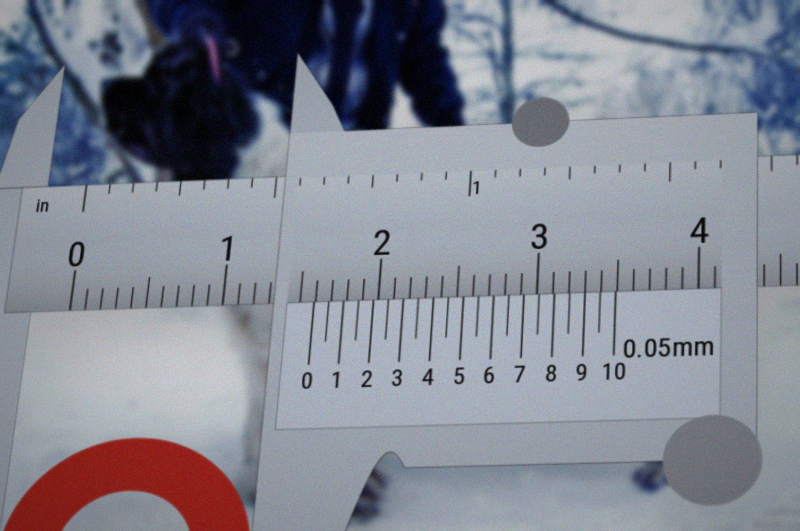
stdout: 15.9 mm
